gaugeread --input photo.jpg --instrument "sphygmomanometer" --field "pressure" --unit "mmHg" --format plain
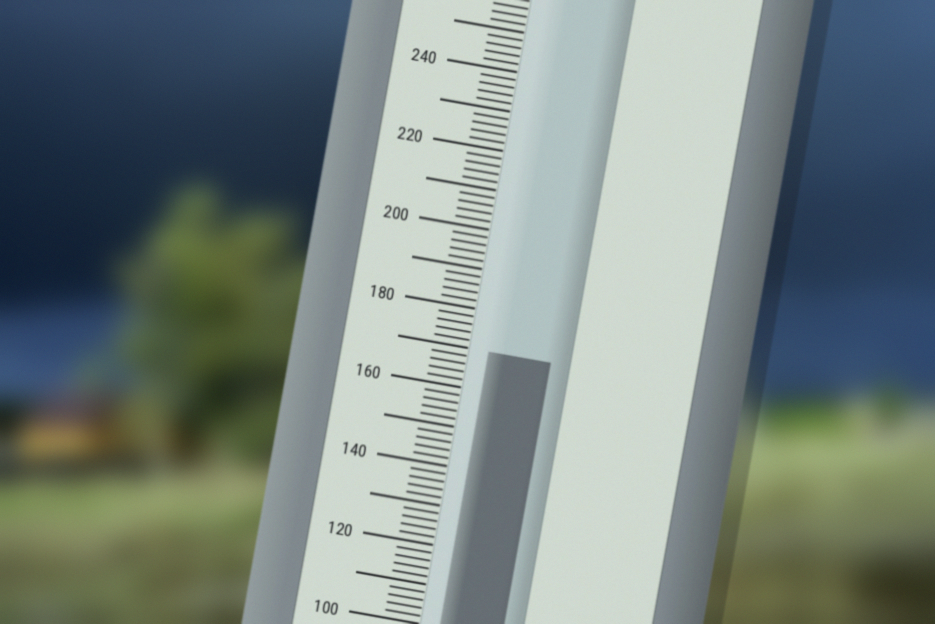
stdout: 170 mmHg
